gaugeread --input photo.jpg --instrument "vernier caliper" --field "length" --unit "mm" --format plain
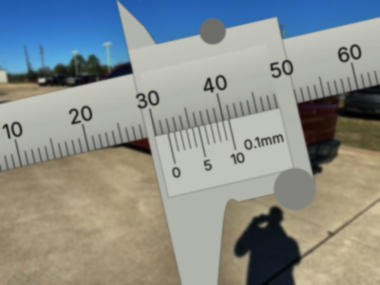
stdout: 31.8 mm
